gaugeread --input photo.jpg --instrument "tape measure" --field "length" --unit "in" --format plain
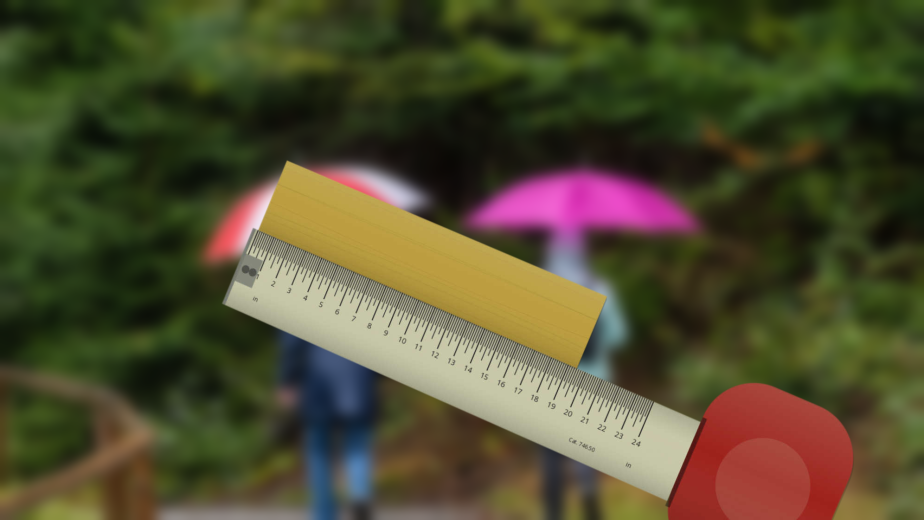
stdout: 19.5 in
